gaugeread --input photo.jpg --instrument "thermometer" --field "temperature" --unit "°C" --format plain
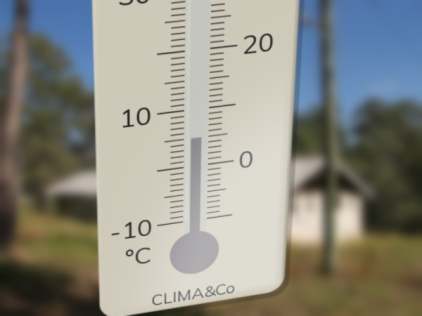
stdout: 5 °C
